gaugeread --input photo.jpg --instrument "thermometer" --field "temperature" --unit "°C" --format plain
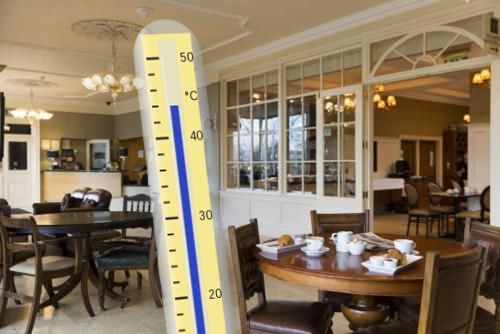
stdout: 44 °C
